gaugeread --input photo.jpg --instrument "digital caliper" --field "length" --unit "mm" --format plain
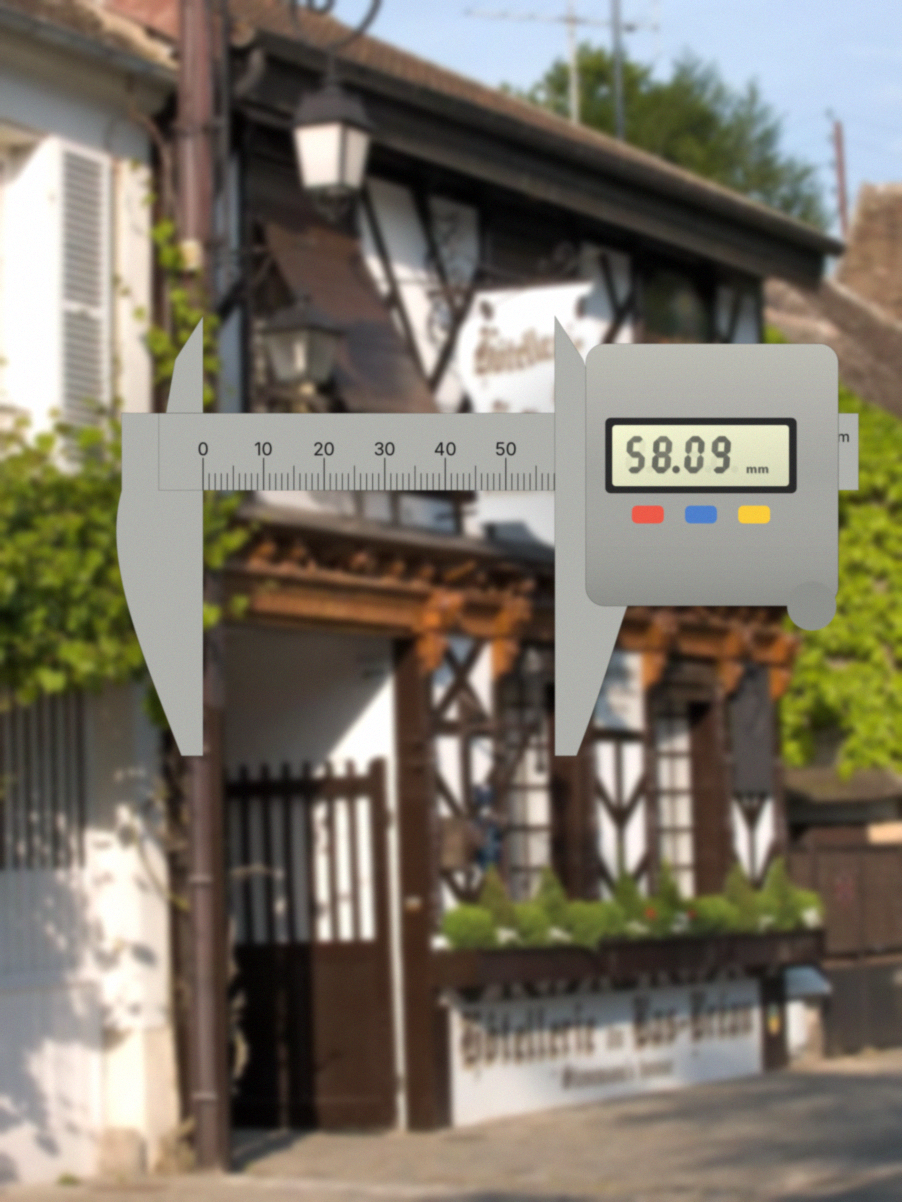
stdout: 58.09 mm
